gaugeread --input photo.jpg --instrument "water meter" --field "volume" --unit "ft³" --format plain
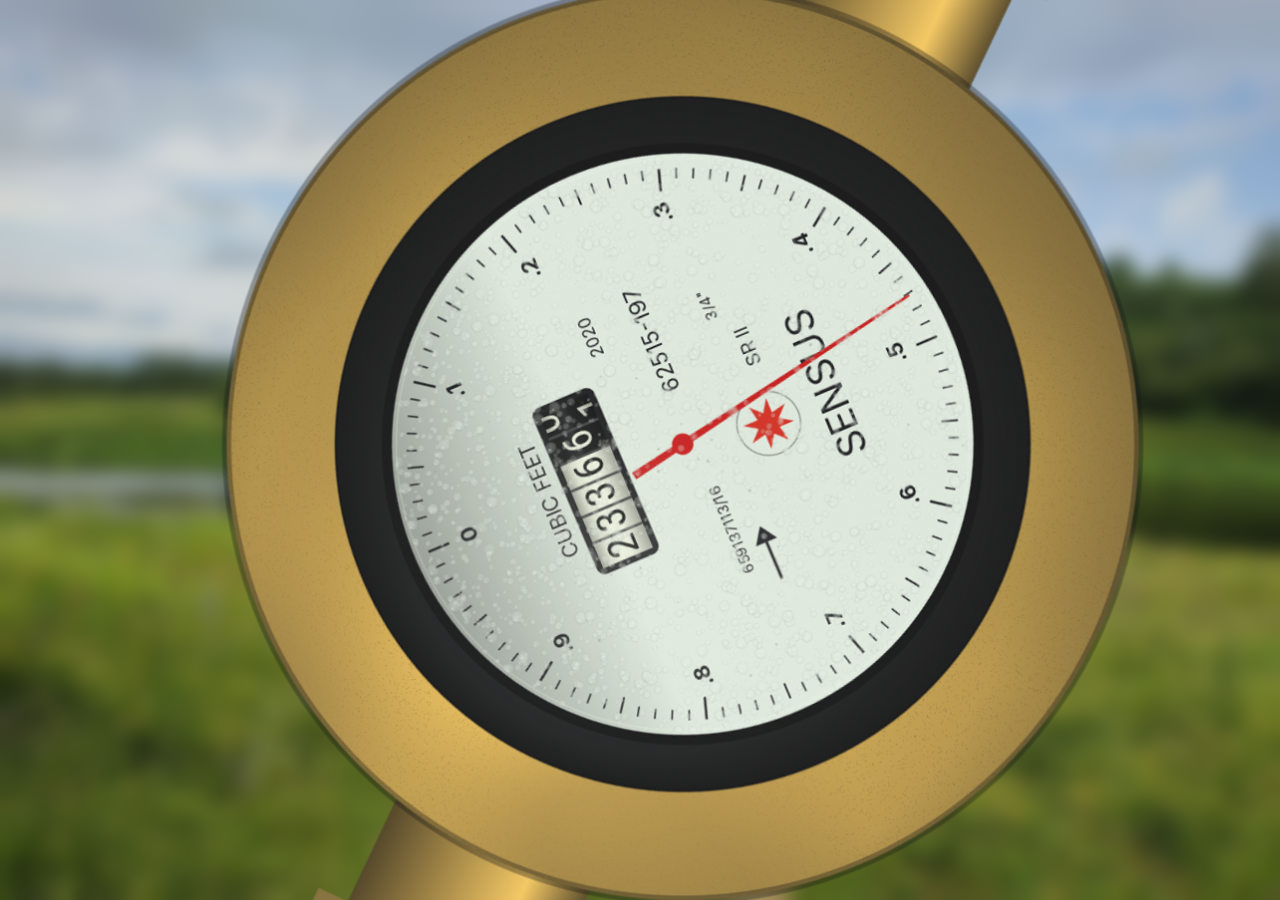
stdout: 233660.47 ft³
